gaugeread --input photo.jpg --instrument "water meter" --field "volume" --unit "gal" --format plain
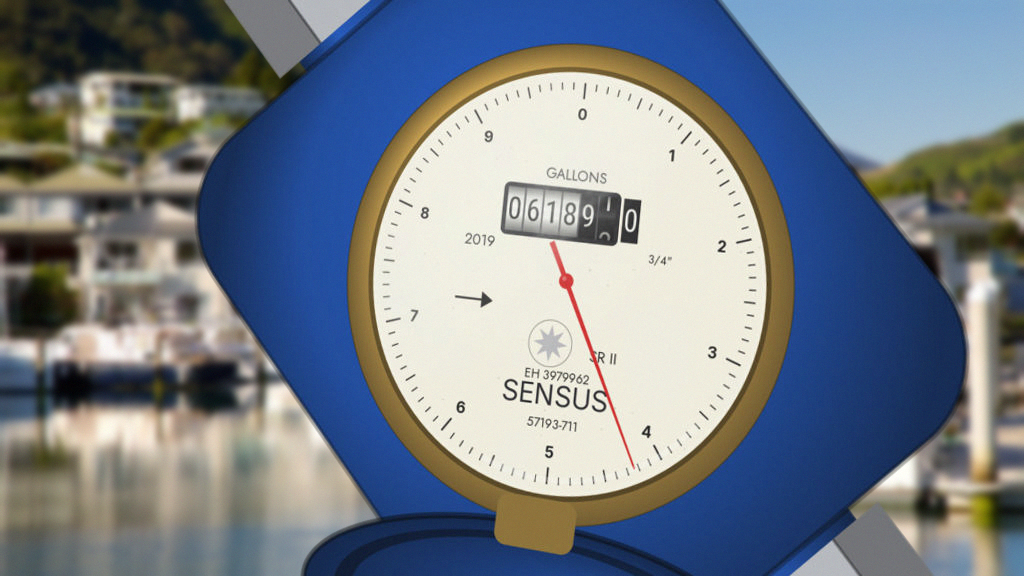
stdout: 618914.2 gal
